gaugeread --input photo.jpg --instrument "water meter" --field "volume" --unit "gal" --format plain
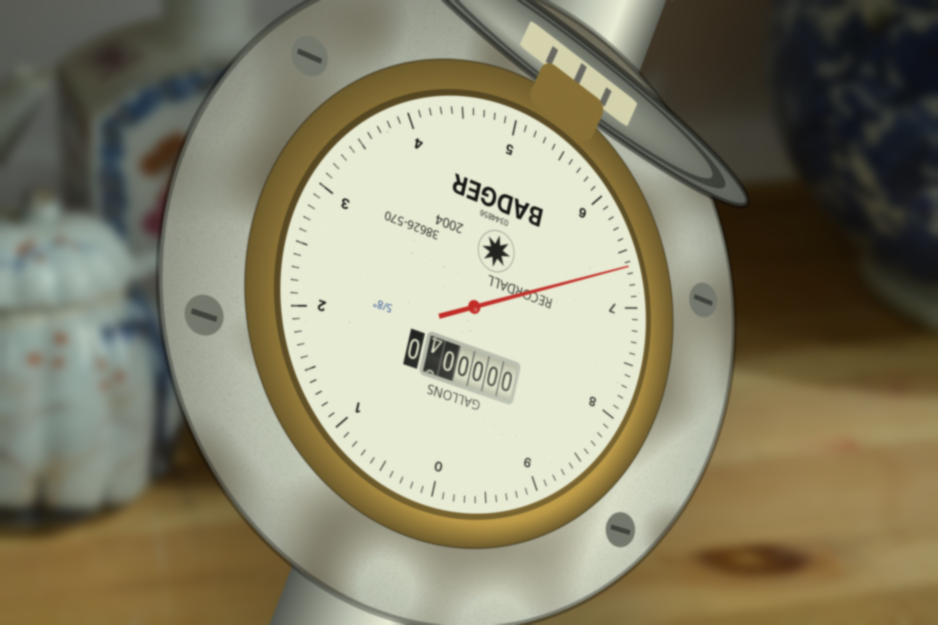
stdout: 36.6 gal
